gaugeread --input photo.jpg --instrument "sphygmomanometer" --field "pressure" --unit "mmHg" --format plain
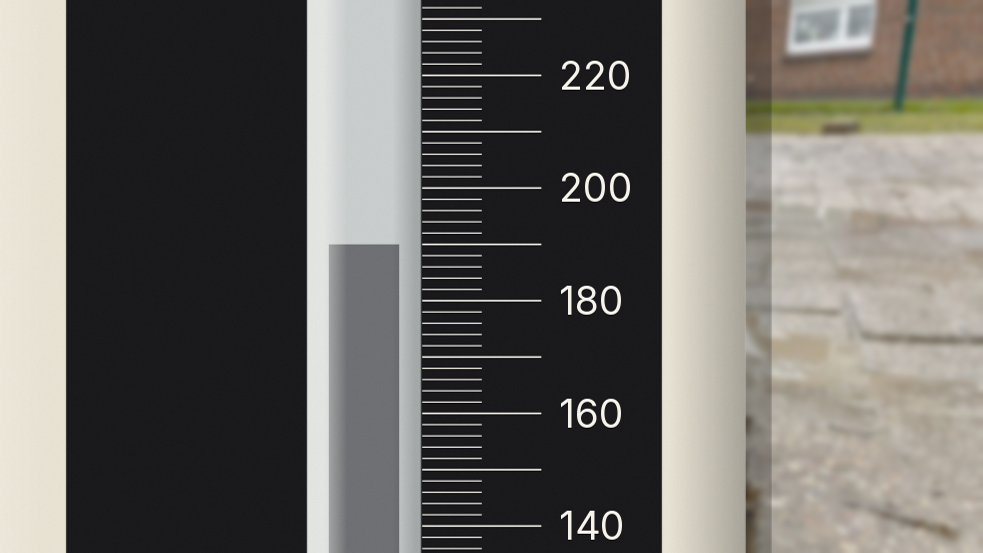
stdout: 190 mmHg
